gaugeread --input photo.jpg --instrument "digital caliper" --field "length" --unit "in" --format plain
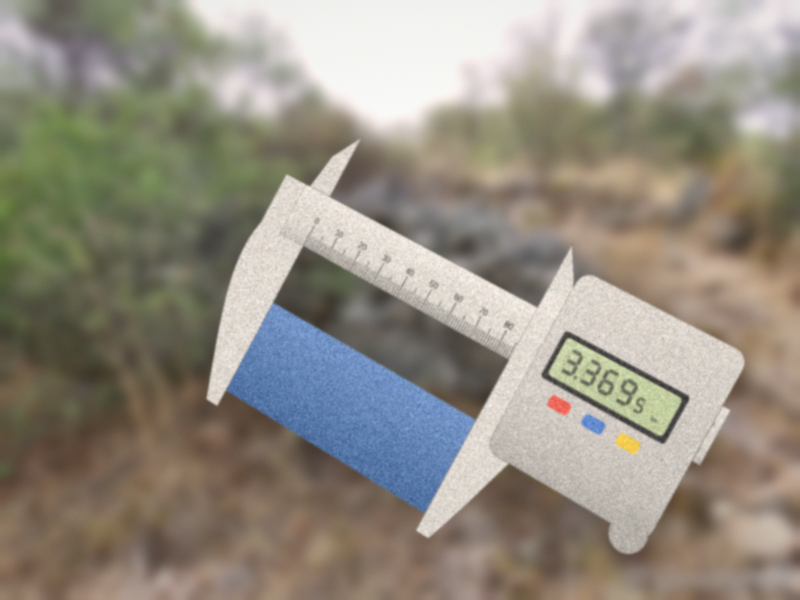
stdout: 3.3695 in
